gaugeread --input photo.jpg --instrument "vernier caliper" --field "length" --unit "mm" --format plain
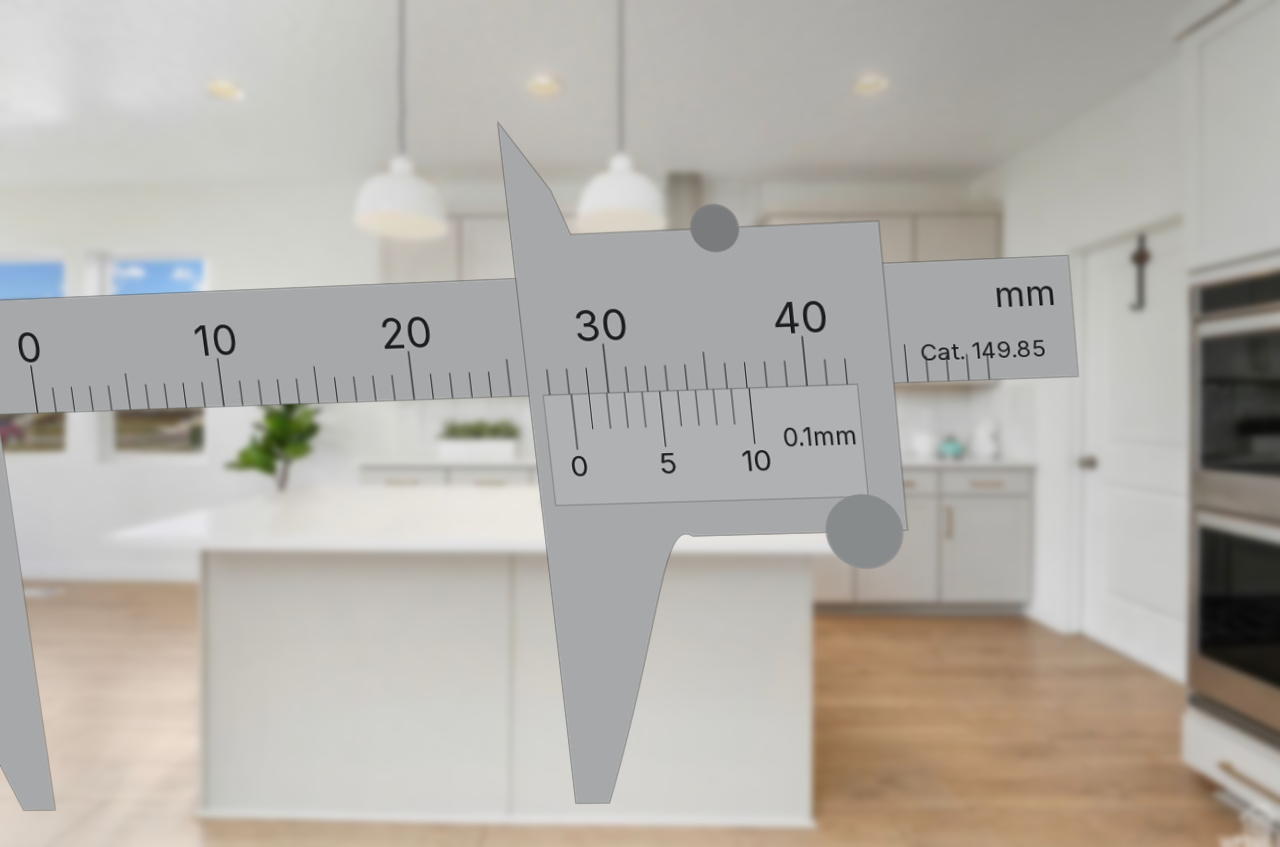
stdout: 28.1 mm
